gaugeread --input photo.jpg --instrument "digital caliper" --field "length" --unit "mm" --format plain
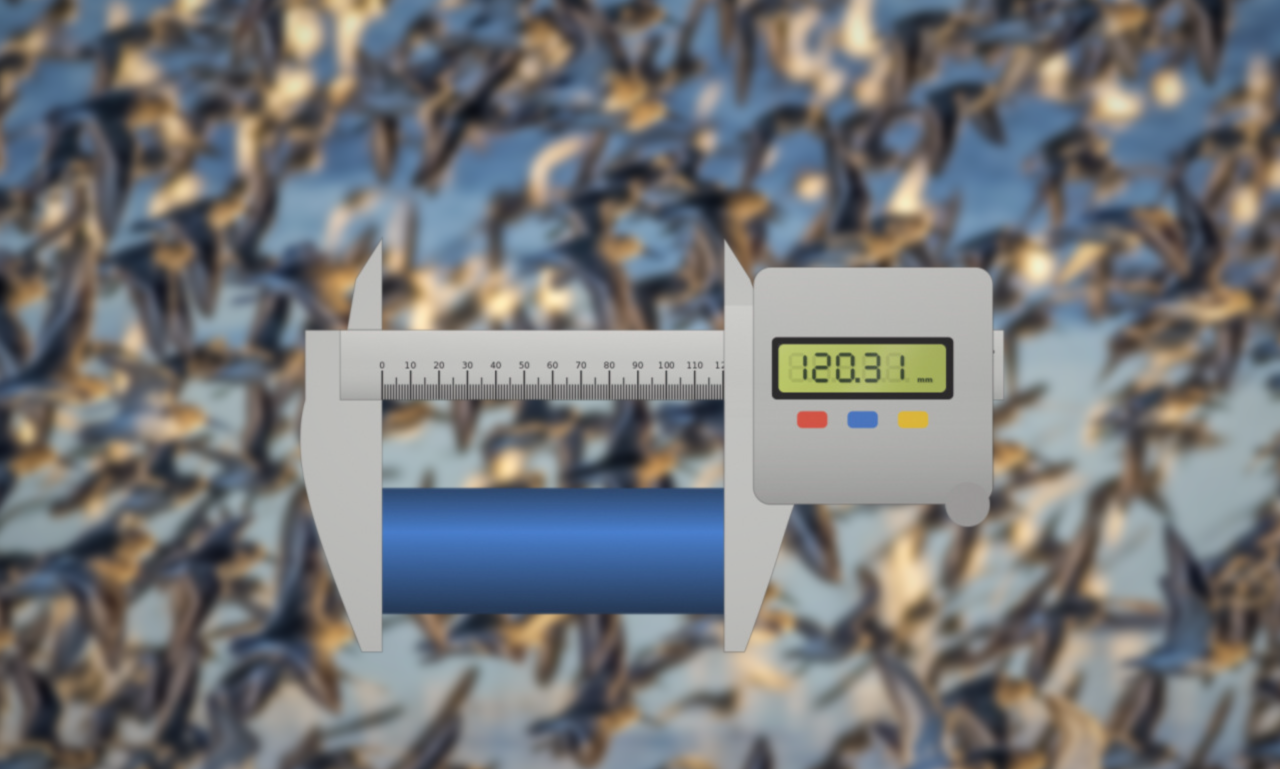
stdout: 120.31 mm
